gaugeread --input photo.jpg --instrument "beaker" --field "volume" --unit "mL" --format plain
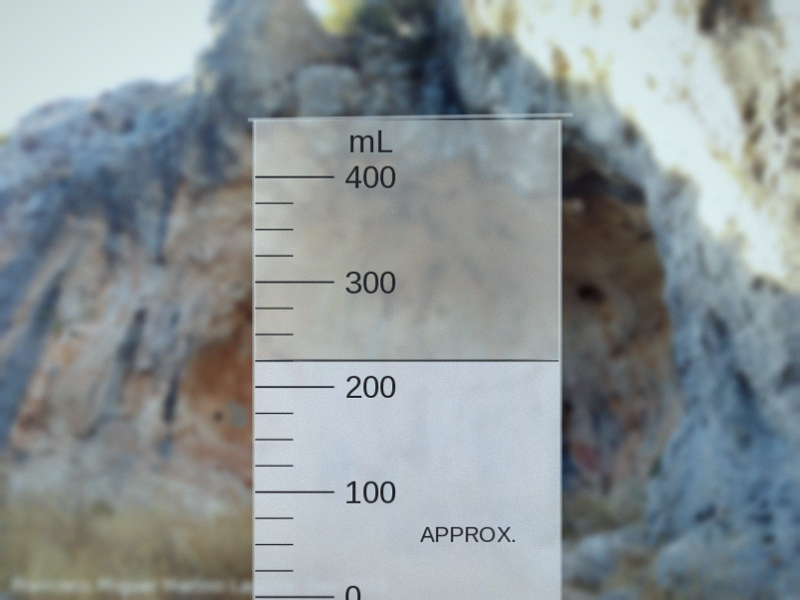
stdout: 225 mL
